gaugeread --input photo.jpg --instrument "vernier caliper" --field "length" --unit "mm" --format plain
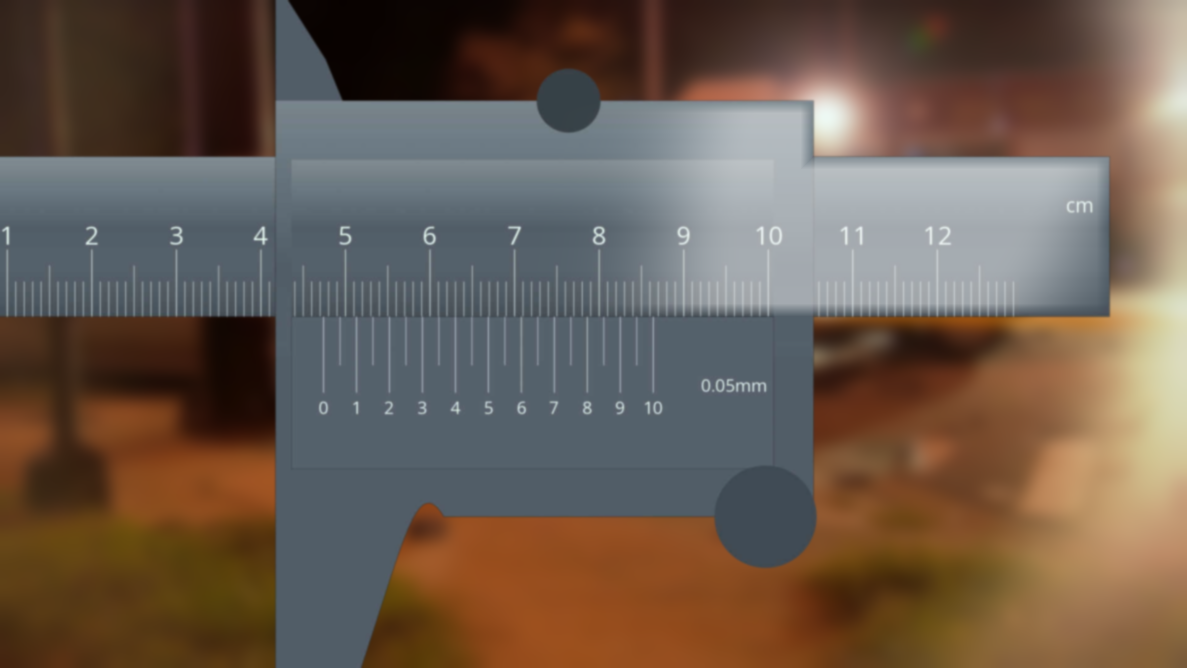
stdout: 47.4 mm
